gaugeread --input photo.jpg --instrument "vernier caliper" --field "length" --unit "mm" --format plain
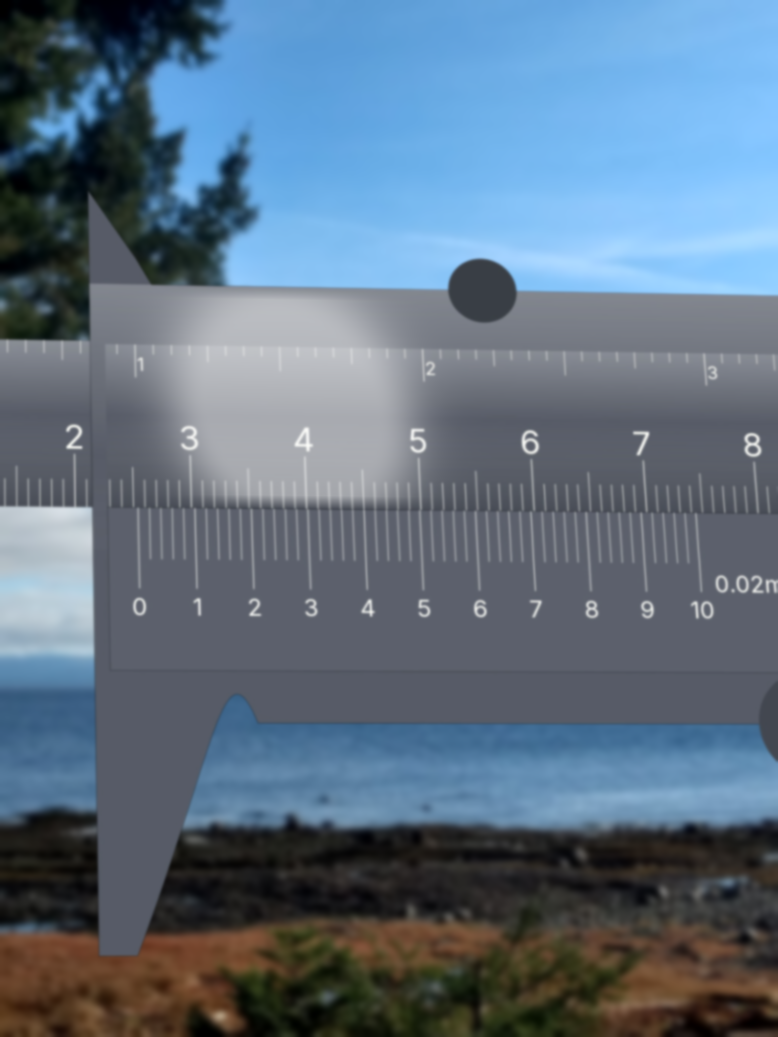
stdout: 25.4 mm
